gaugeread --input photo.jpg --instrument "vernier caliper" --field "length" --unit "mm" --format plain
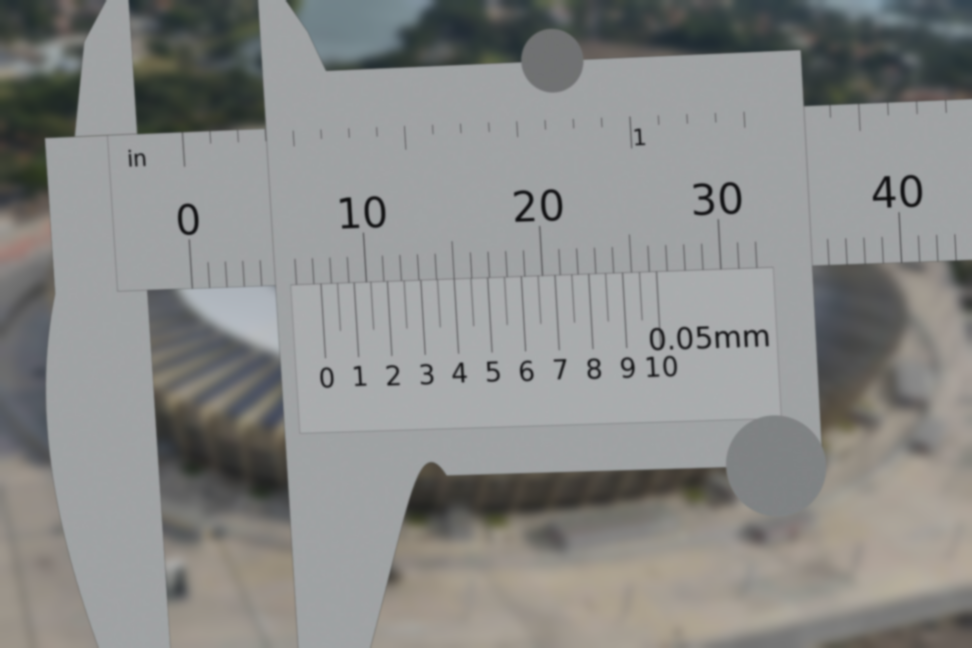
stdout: 7.4 mm
